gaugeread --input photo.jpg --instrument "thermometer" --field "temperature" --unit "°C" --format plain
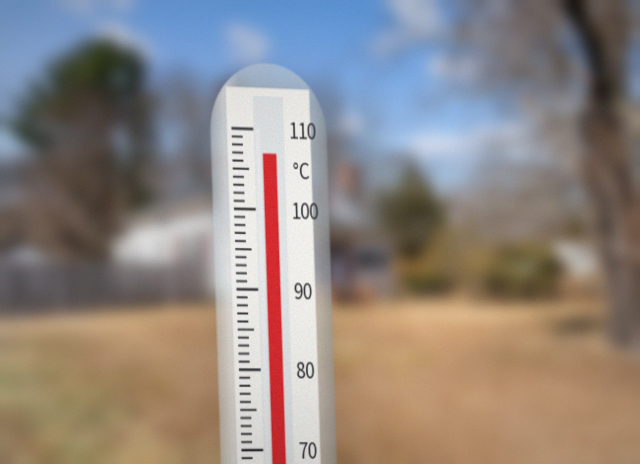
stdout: 107 °C
